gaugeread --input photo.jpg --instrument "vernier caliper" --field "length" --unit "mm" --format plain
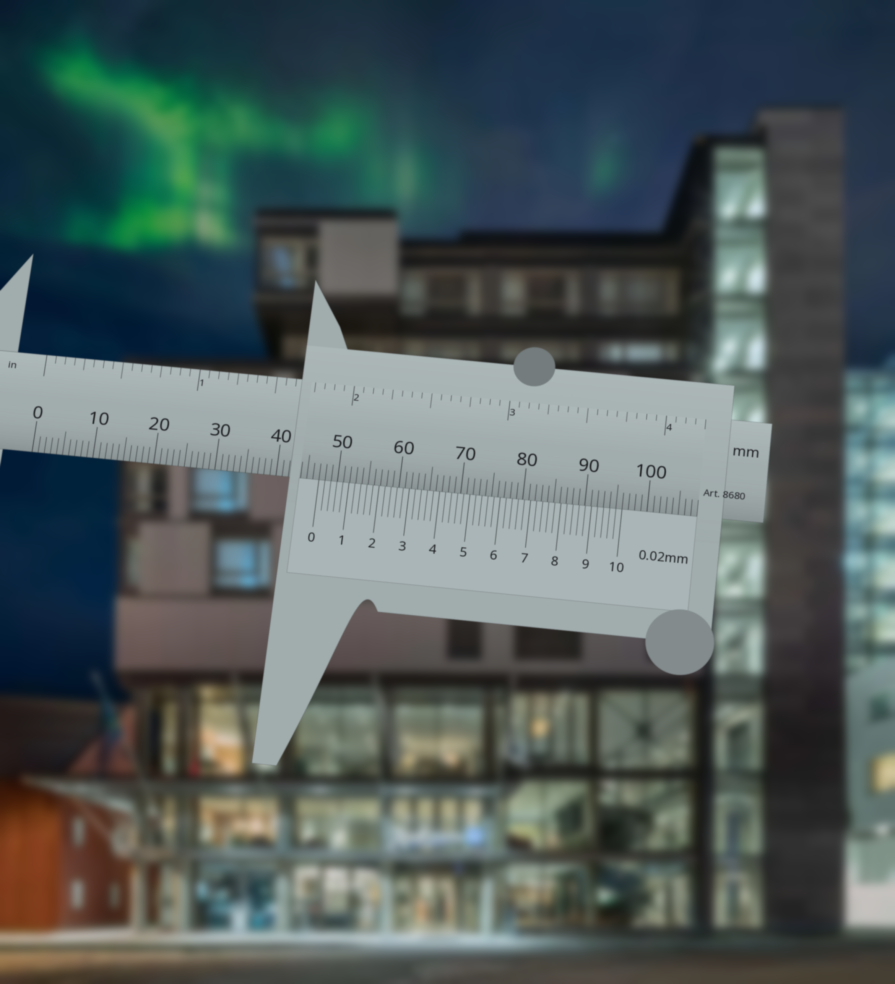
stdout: 47.0 mm
